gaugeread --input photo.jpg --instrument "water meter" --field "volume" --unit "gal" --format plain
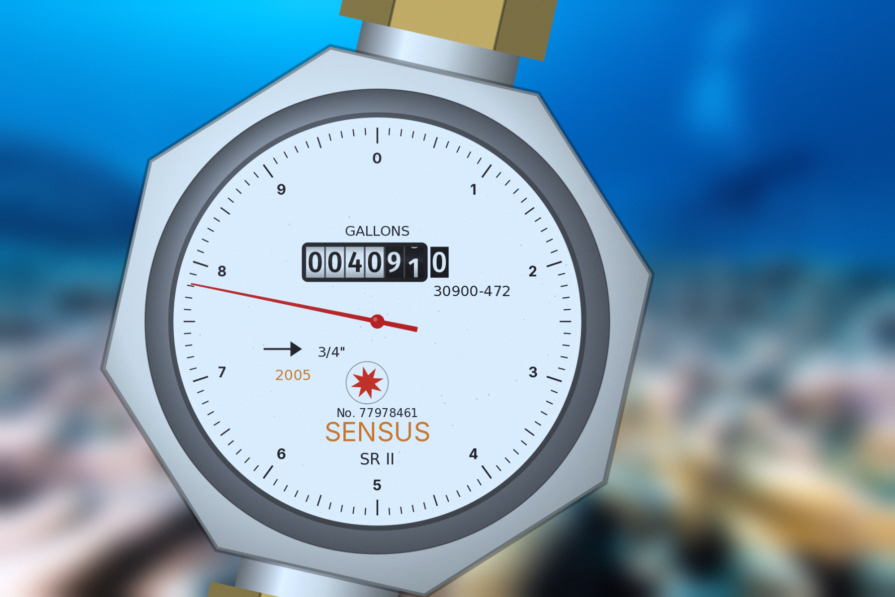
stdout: 40907.8 gal
